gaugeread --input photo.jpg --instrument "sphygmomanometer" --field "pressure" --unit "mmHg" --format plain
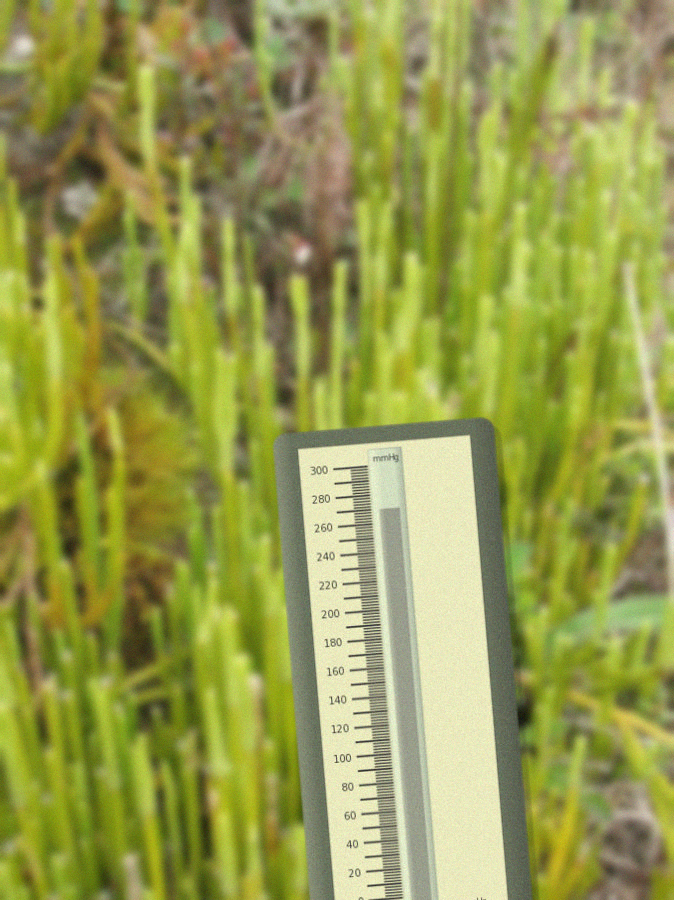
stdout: 270 mmHg
